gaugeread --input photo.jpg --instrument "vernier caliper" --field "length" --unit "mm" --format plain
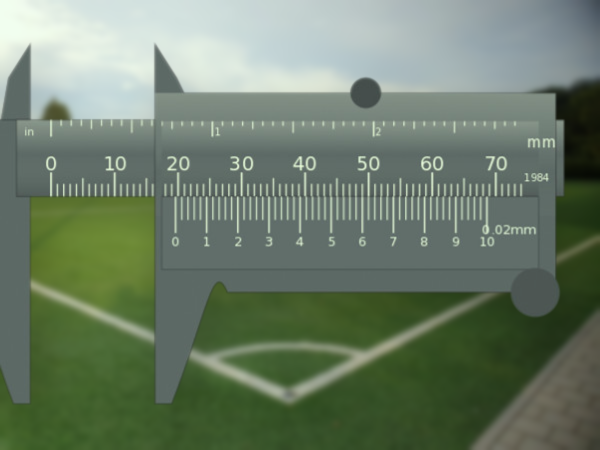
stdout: 19.6 mm
